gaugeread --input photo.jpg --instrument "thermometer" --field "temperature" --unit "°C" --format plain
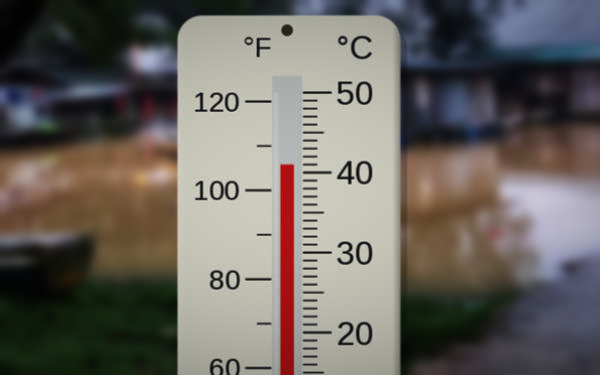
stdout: 41 °C
